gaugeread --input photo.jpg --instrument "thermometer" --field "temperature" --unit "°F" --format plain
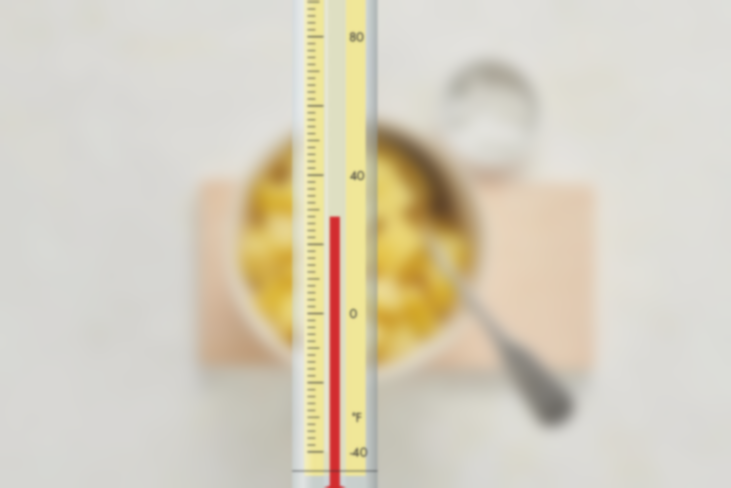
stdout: 28 °F
